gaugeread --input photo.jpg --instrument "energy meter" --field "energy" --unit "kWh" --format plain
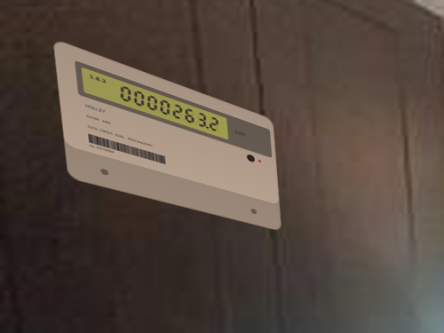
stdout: 263.2 kWh
